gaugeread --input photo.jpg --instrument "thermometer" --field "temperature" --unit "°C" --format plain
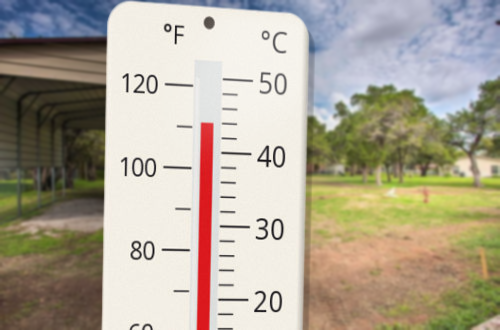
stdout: 44 °C
